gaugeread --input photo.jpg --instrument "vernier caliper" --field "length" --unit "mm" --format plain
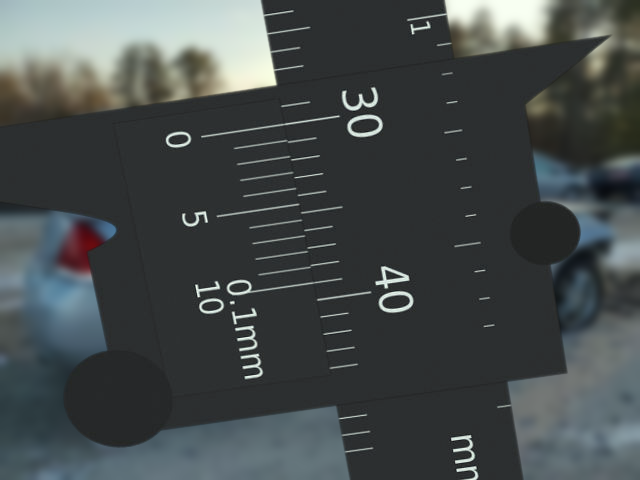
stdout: 30.0 mm
